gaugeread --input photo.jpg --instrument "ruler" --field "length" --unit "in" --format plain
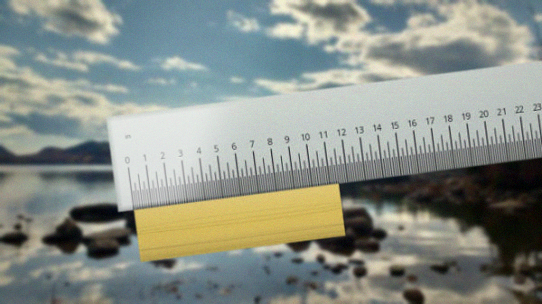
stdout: 11.5 in
